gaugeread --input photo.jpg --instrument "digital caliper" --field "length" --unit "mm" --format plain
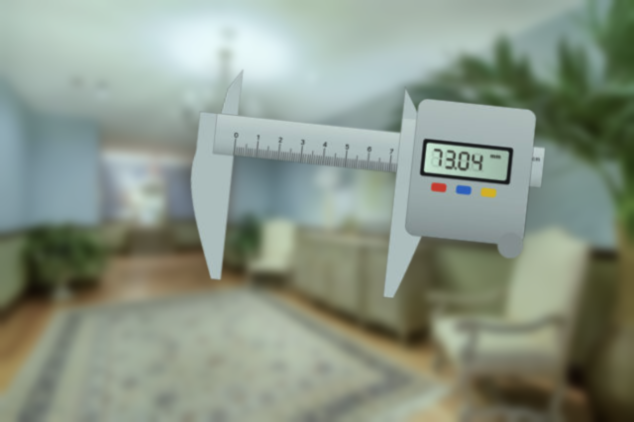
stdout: 73.04 mm
